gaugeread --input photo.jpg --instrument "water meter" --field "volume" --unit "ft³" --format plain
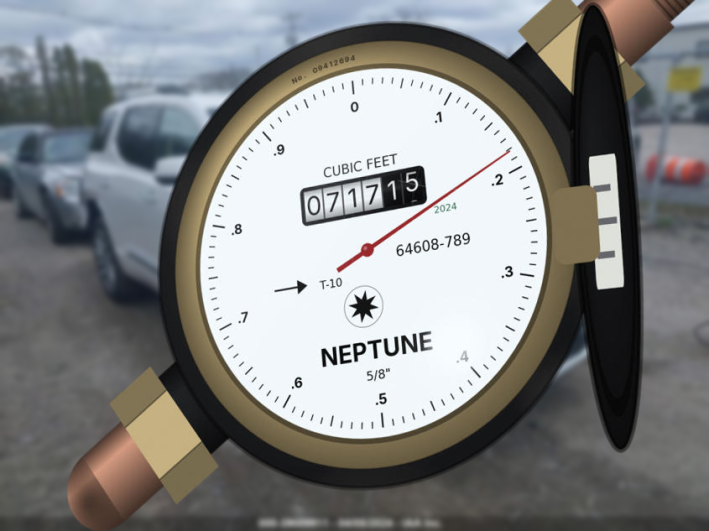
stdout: 71715.18 ft³
